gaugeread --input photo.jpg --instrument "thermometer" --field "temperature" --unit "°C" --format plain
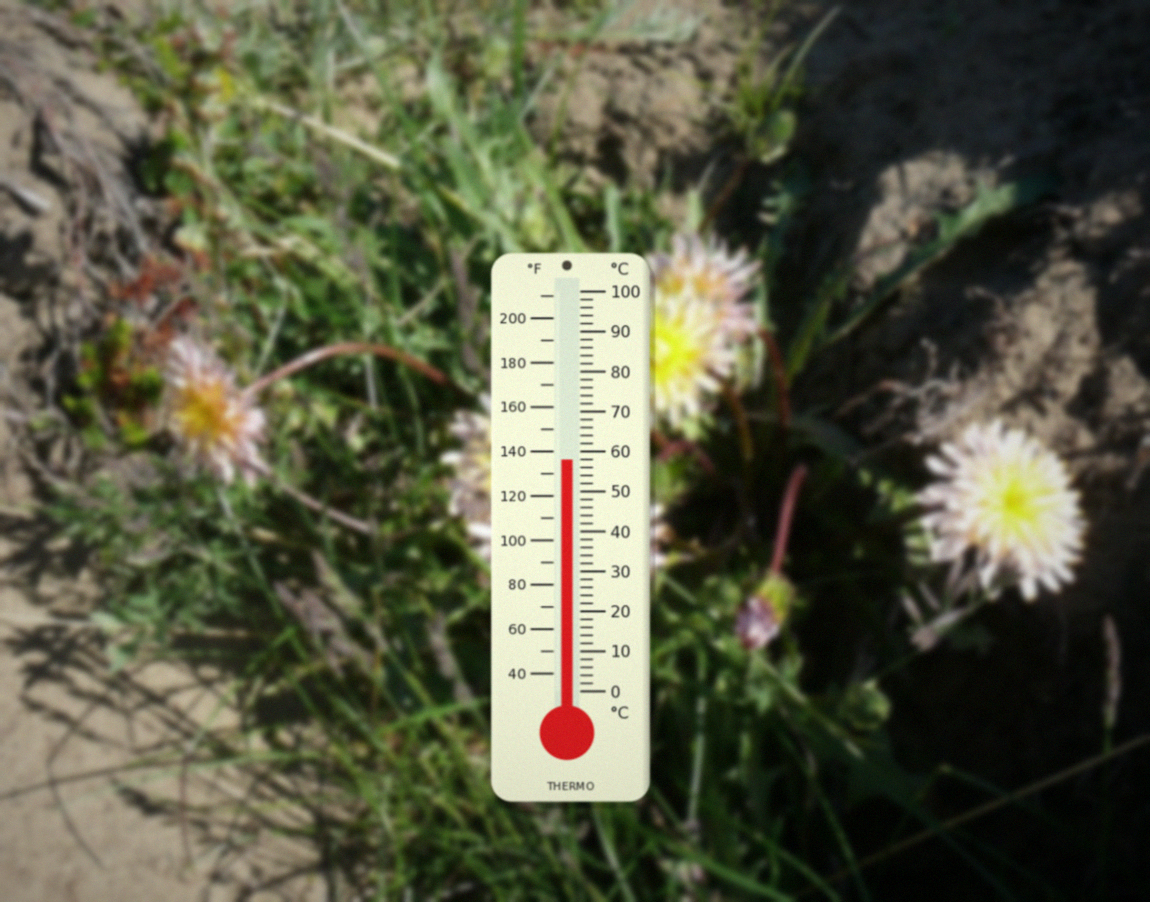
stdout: 58 °C
